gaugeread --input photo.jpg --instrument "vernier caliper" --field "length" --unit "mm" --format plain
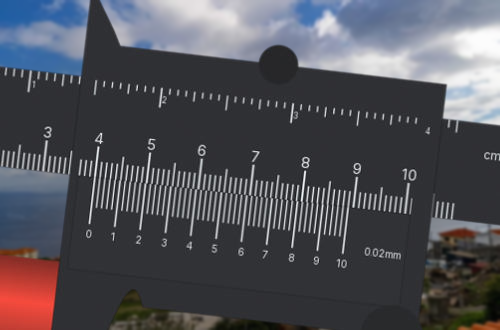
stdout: 40.0 mm
